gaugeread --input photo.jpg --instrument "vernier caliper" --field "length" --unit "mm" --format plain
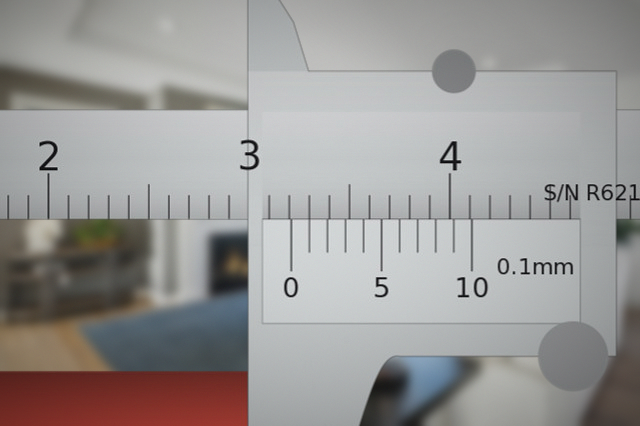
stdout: 32.1 mm
